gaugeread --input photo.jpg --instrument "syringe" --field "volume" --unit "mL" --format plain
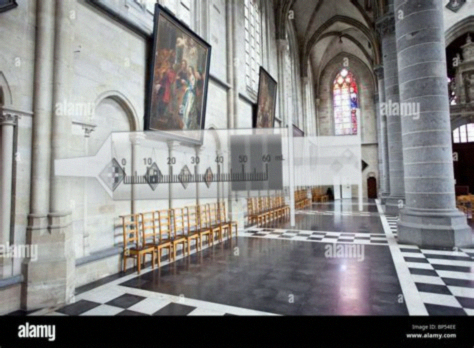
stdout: 45 mL
